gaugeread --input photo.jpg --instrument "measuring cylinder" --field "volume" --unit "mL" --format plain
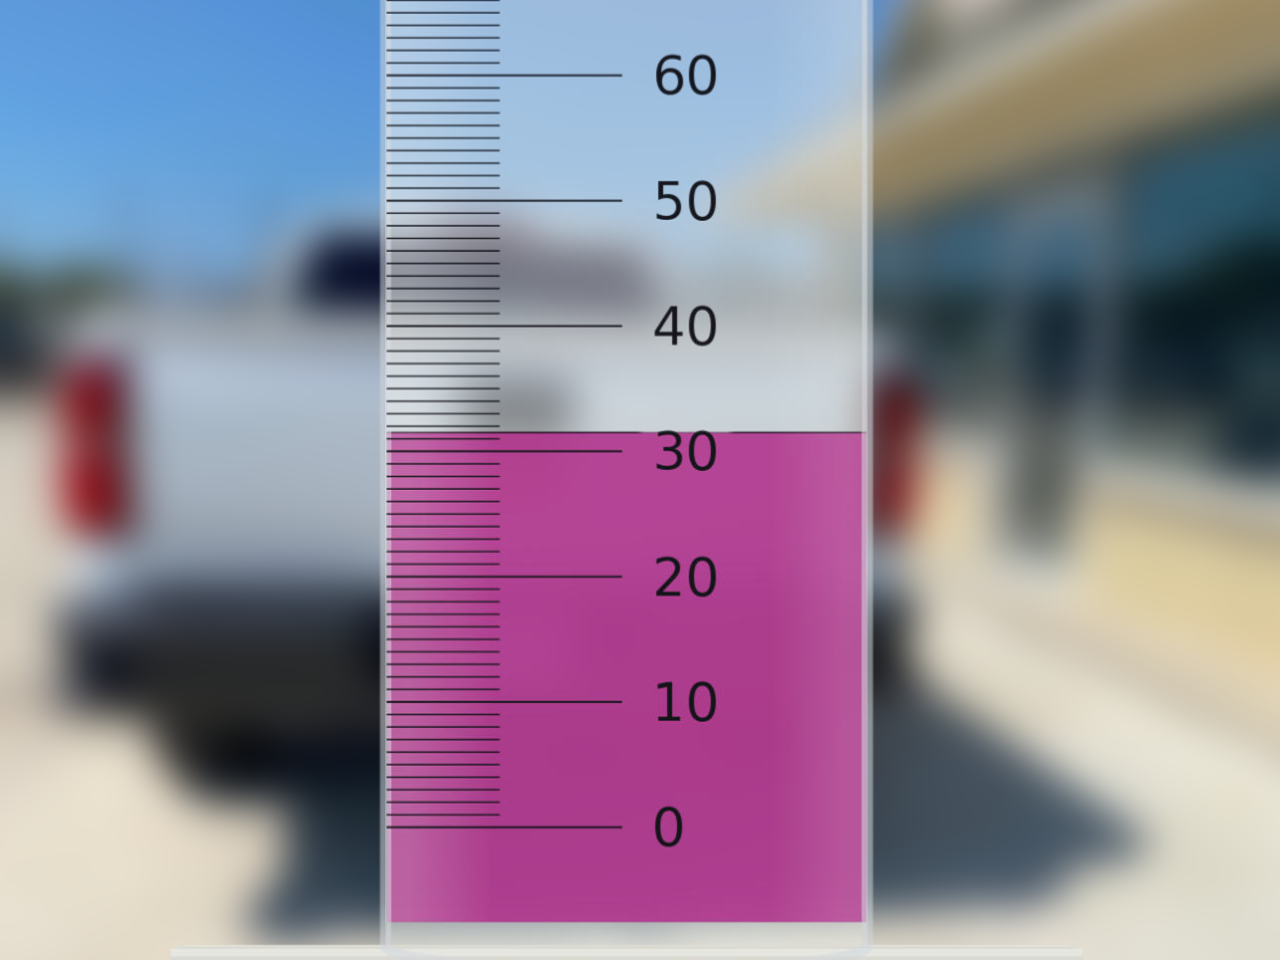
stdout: 31.5 mL
